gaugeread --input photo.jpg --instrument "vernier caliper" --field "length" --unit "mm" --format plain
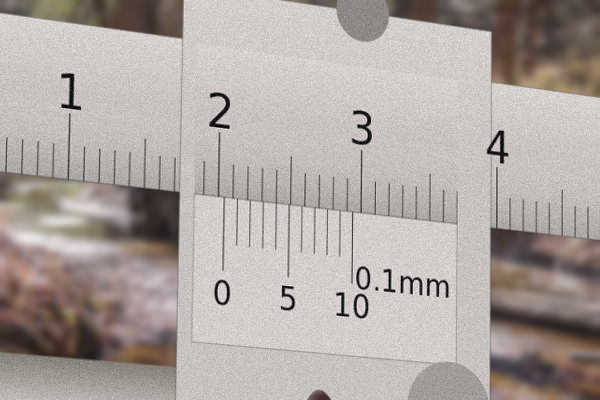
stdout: 20.4 mm
